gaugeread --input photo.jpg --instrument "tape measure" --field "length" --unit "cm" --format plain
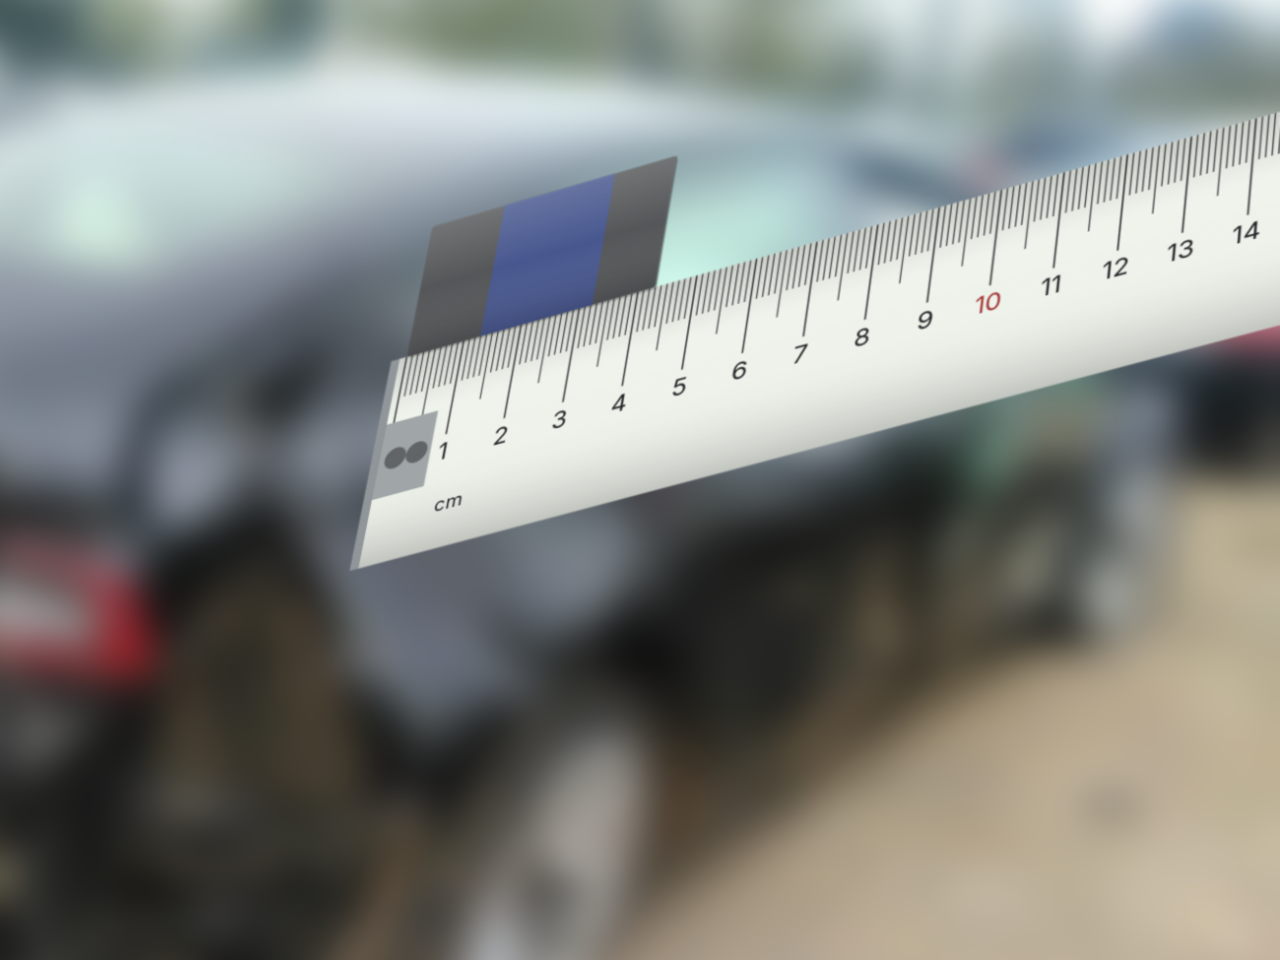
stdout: 4.3 cm
